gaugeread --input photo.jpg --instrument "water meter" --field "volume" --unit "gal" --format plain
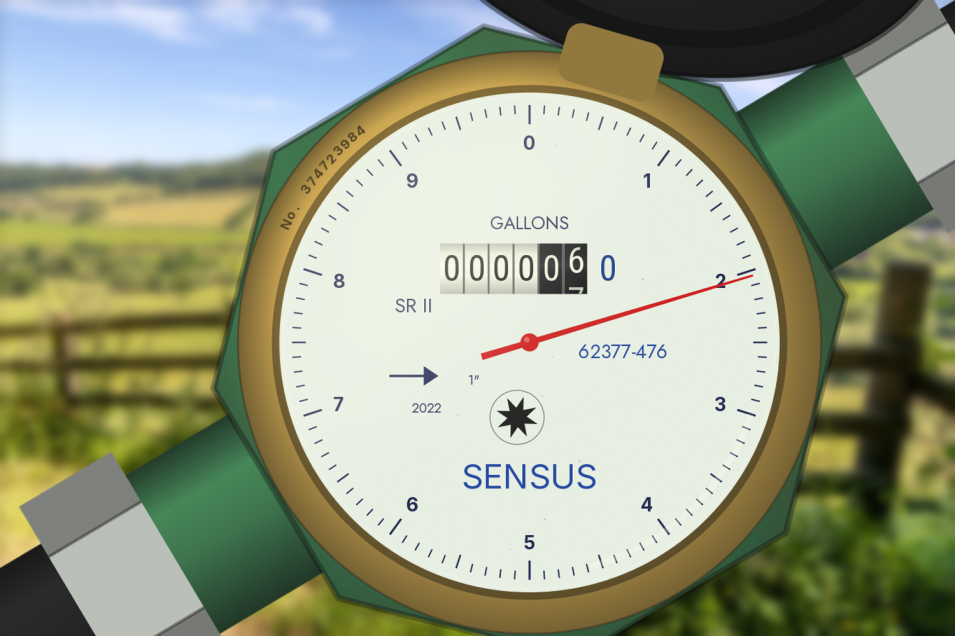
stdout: 62.0 gal
